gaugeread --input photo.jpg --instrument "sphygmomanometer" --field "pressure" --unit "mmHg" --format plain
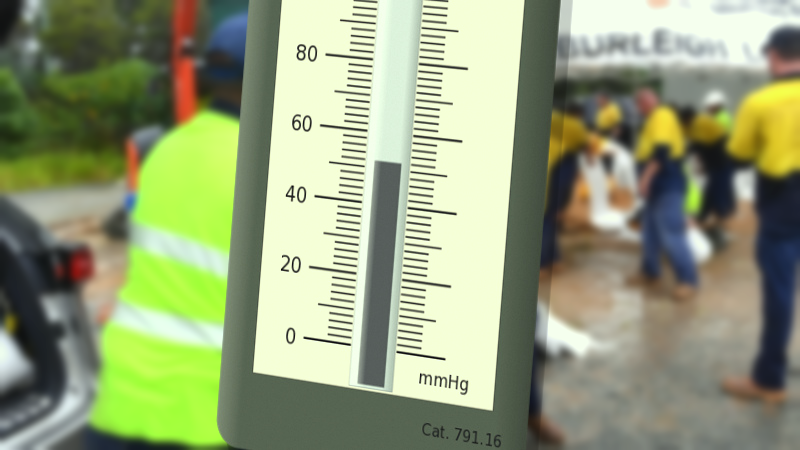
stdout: 52 mmHg
